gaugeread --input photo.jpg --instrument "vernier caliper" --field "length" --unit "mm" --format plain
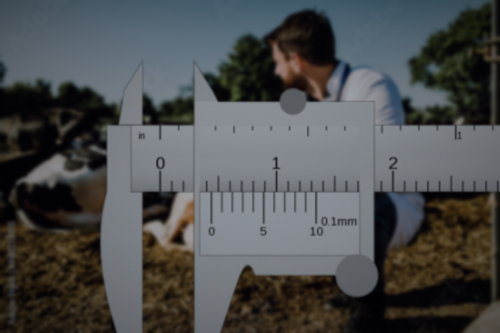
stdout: 4.4 mm
